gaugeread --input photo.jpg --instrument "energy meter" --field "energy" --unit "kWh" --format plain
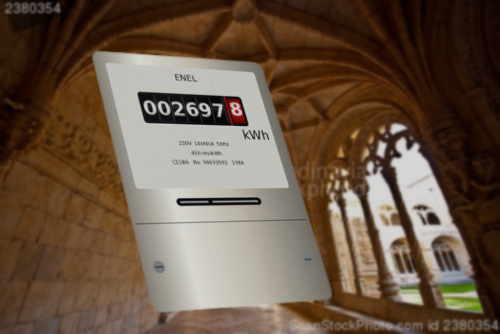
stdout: 2697.8 kWh
